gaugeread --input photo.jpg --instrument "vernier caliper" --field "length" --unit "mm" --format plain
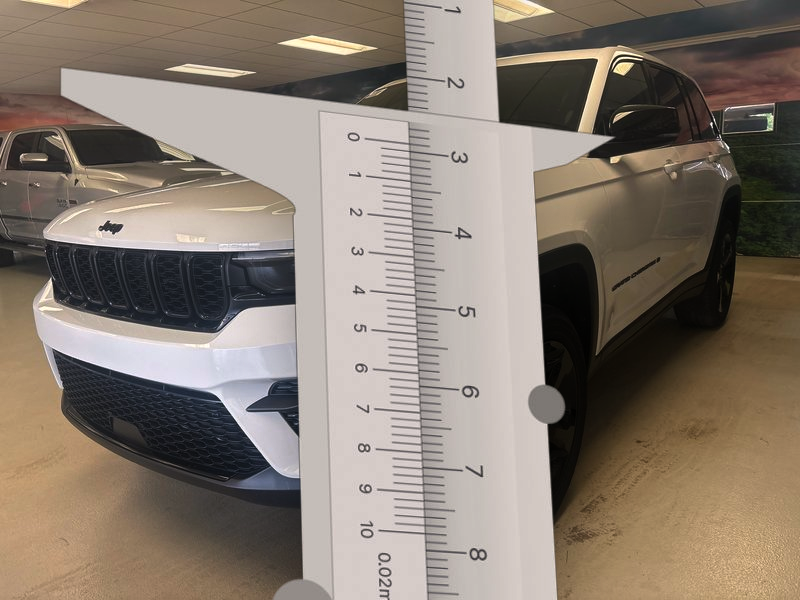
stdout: 29.0 mm
